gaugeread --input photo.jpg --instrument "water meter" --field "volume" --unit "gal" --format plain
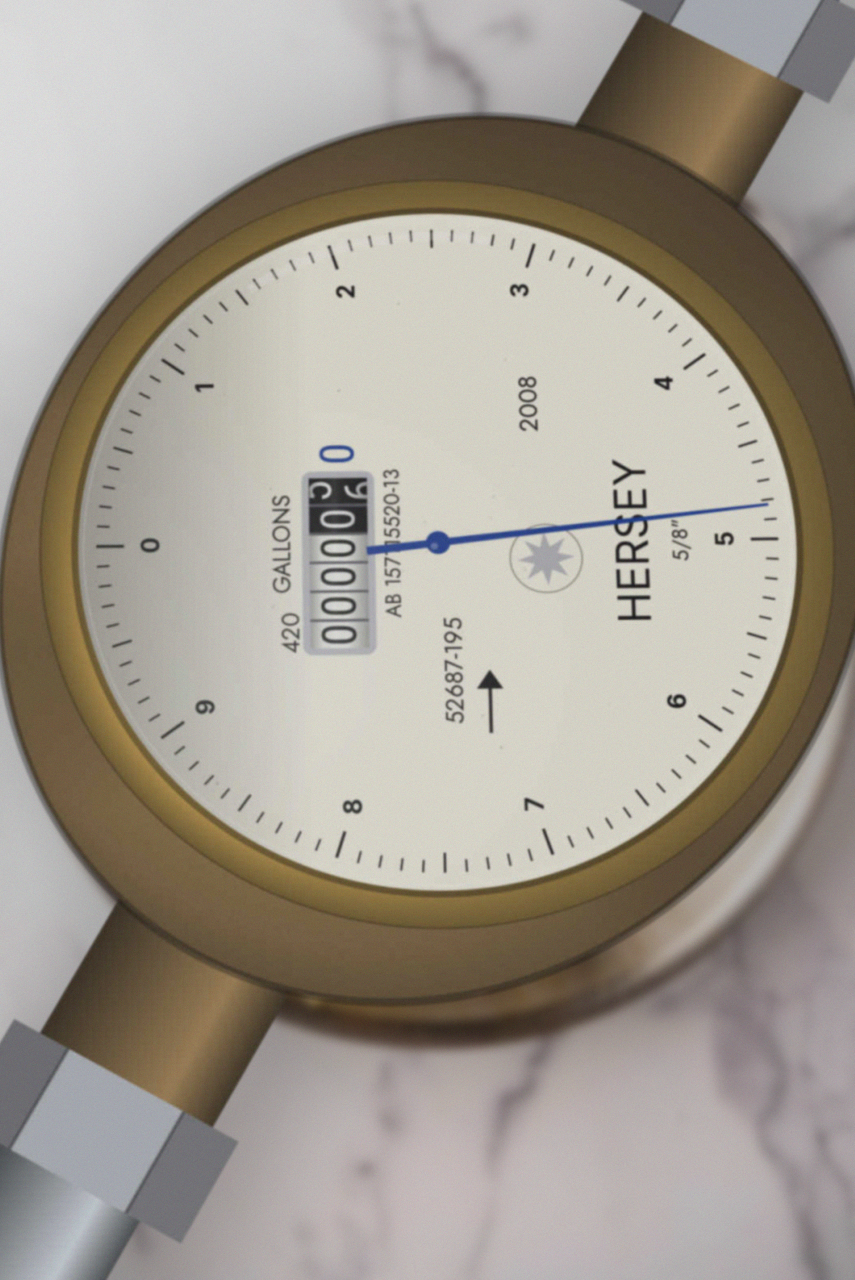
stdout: 54.8 gal
